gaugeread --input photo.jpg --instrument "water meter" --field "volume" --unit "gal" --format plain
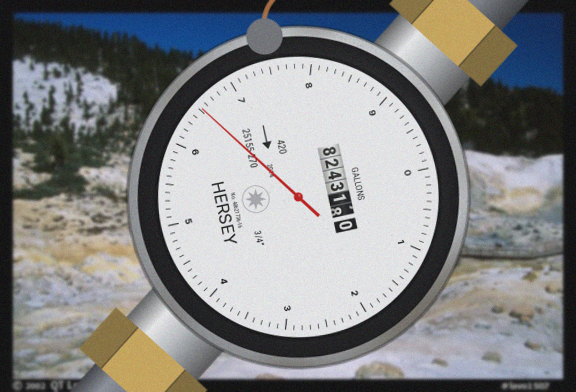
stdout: 8243176.5 gal
